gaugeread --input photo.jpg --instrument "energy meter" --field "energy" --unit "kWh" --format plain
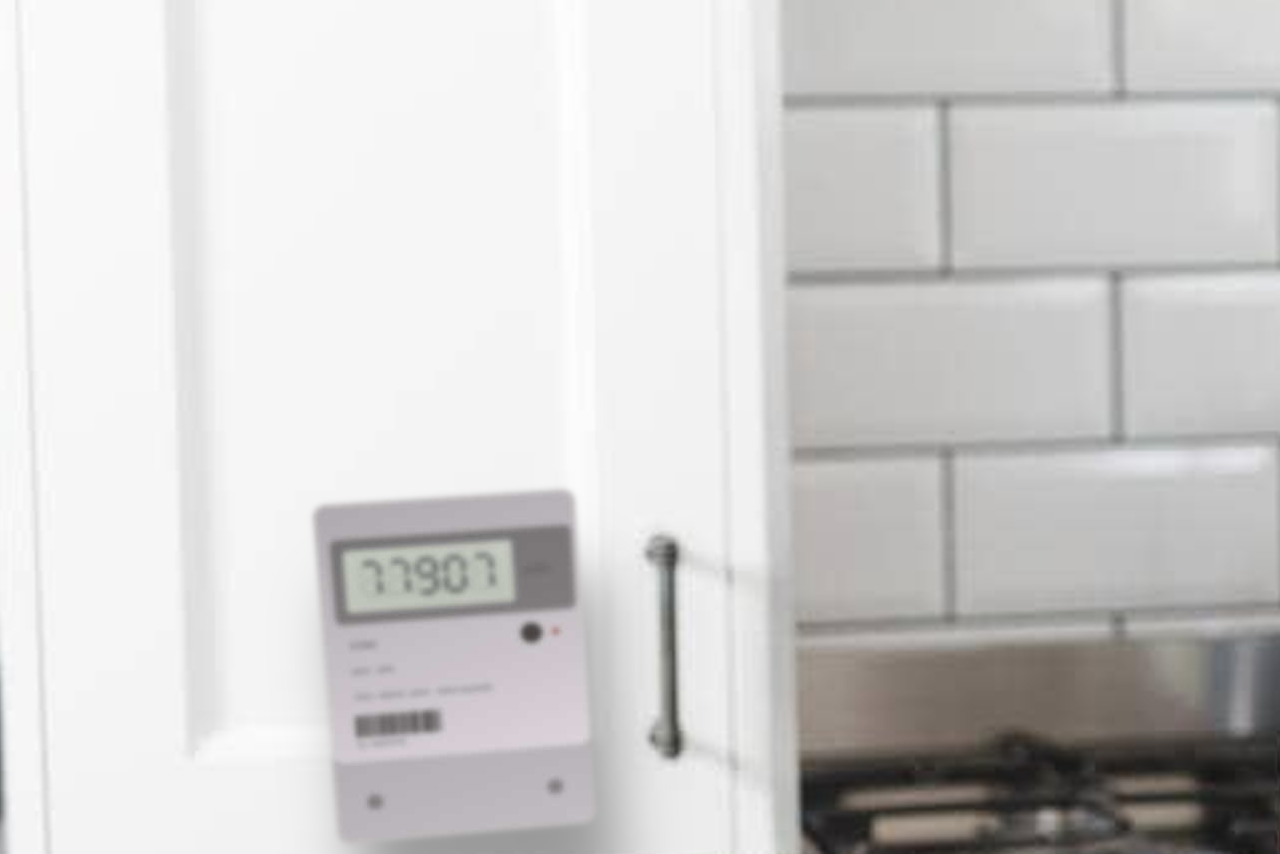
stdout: 77907 kWh
